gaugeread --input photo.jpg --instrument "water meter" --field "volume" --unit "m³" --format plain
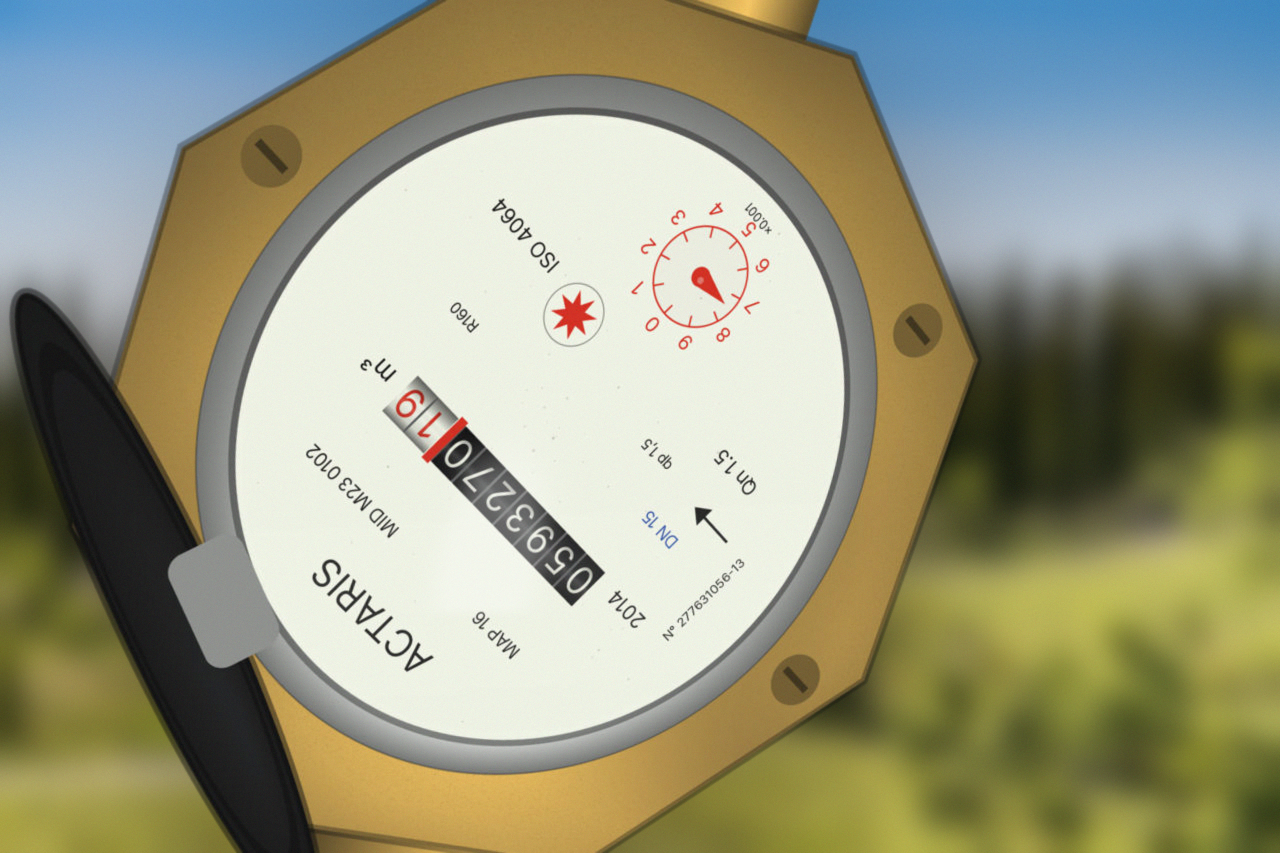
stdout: 593270.197 m³
